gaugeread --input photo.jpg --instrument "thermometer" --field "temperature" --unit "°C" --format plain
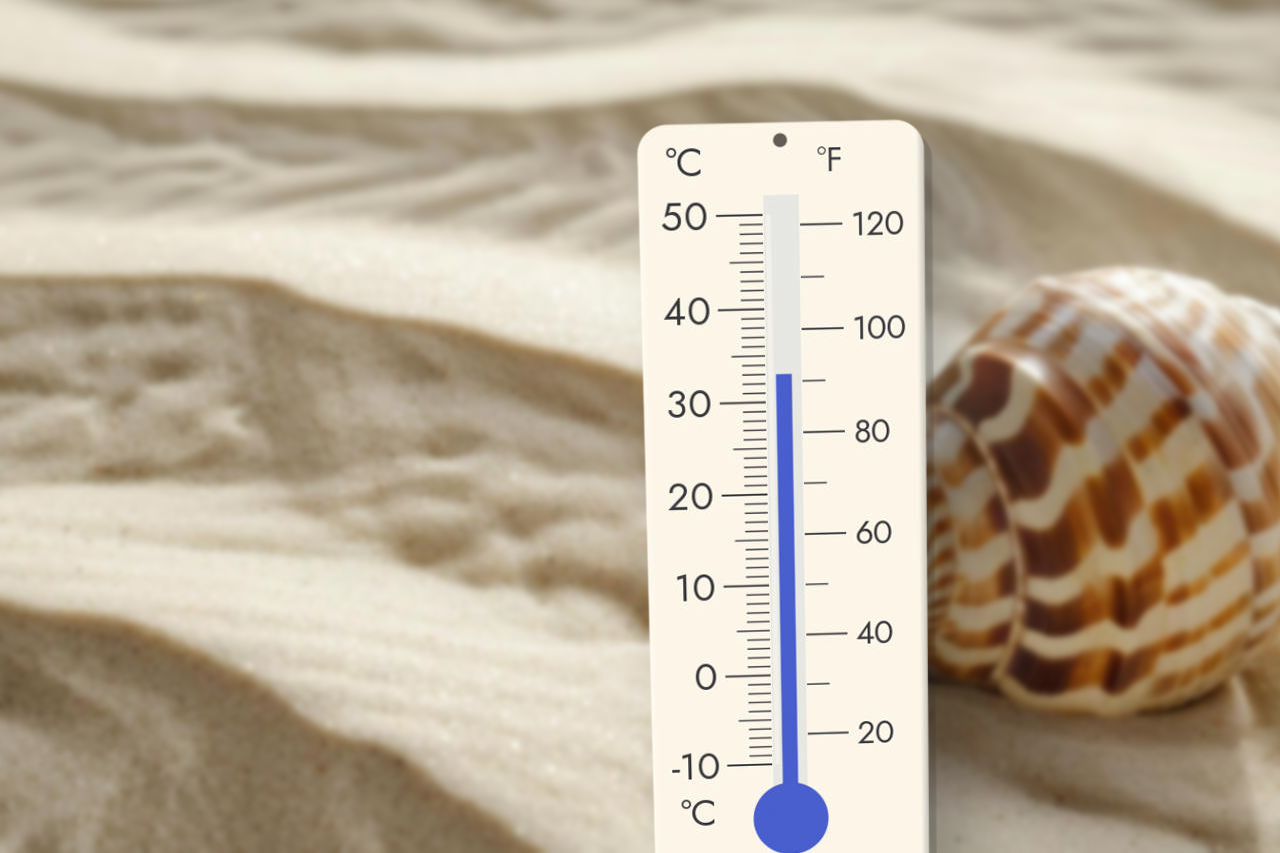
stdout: 33 °C
